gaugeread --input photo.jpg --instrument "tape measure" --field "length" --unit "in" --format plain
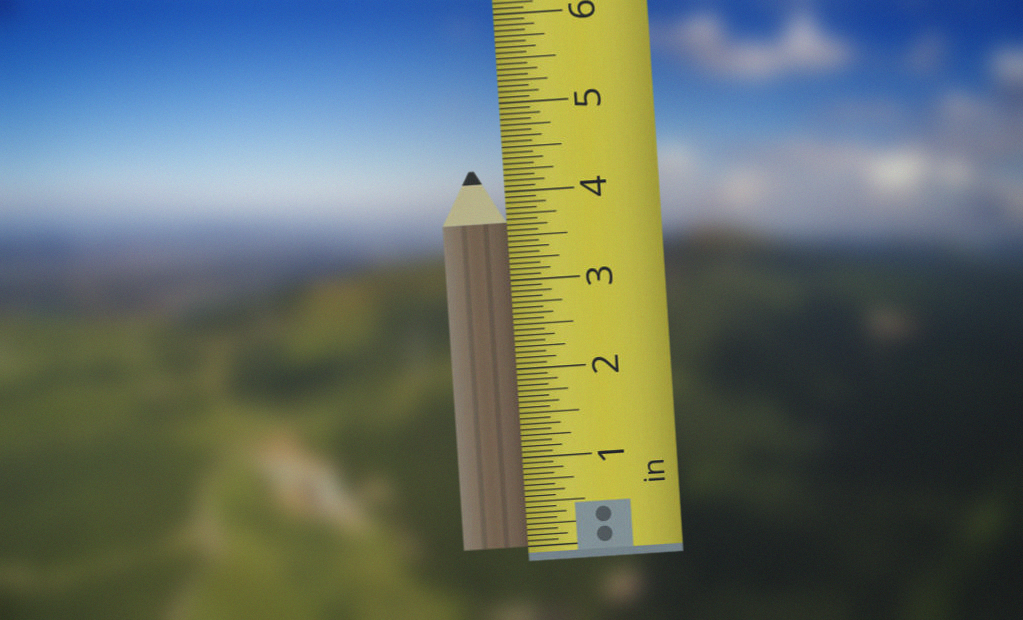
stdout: 4.25 in
